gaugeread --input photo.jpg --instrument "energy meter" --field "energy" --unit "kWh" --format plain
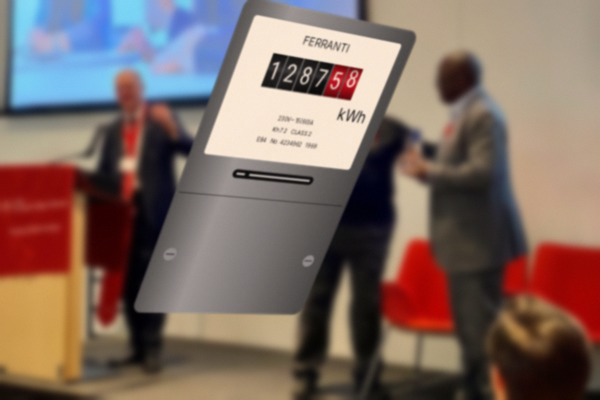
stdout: 1287.58 kWh
